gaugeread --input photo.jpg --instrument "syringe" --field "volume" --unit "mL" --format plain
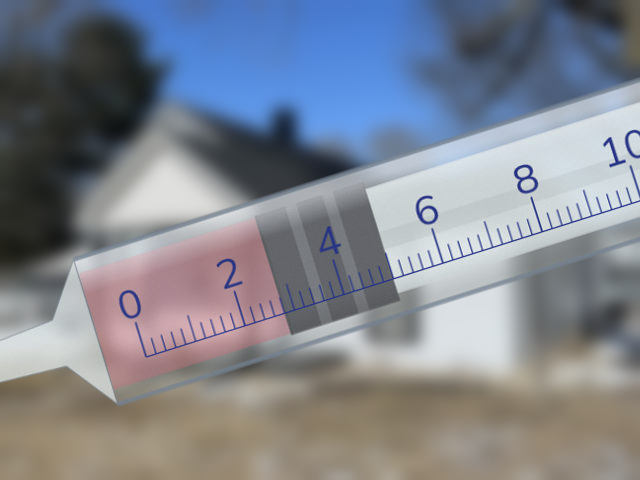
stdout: 2.8 mL
